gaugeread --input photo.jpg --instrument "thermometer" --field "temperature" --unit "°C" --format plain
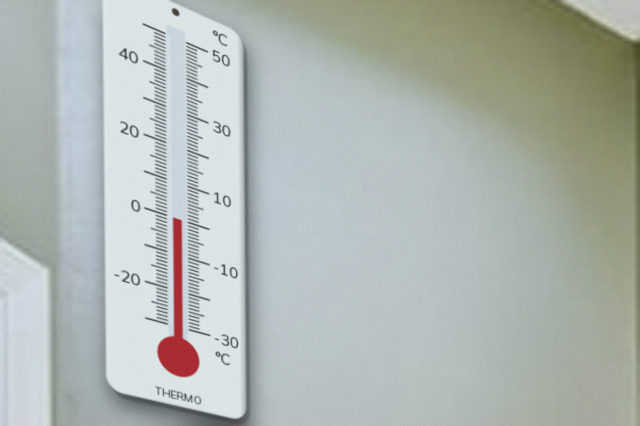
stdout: 0 °C
